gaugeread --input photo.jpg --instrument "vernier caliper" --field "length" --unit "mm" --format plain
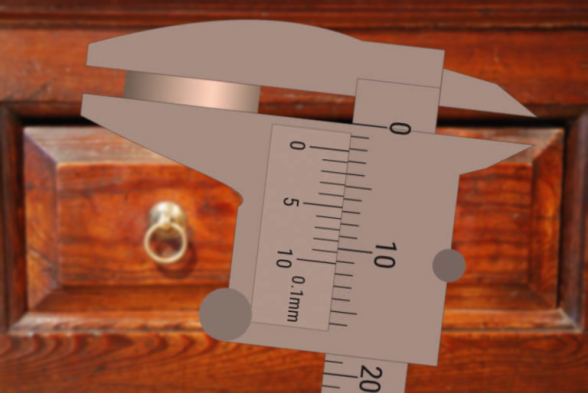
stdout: 2.2 mm
